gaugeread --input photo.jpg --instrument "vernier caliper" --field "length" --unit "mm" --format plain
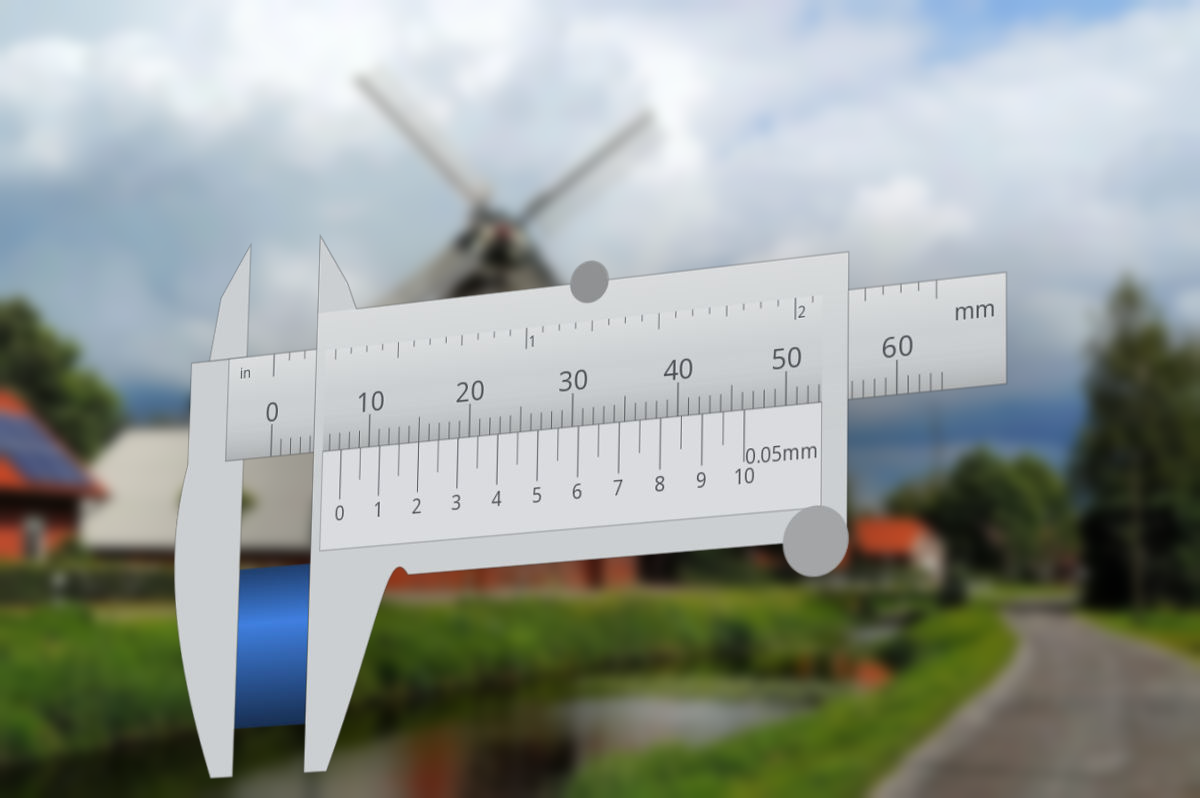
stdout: 7.2 mm
